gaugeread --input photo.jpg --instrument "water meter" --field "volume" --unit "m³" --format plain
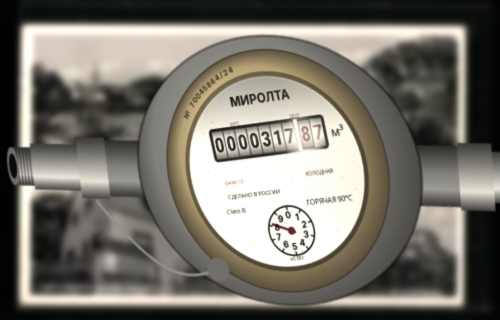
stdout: 317.878 m³
